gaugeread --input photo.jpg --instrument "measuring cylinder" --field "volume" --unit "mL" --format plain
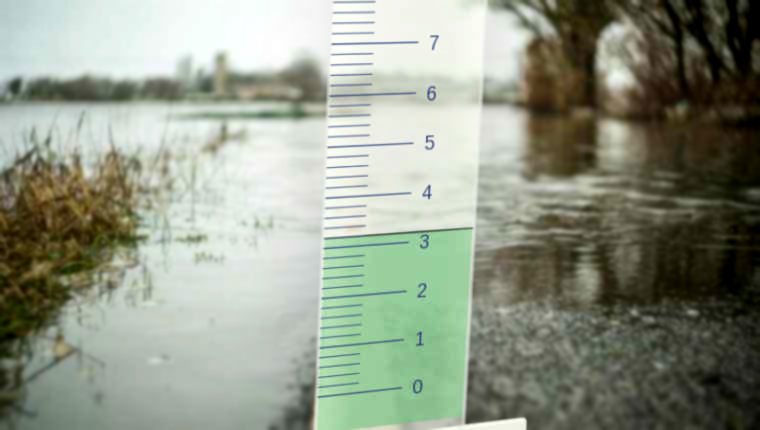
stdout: 3.2 mL
